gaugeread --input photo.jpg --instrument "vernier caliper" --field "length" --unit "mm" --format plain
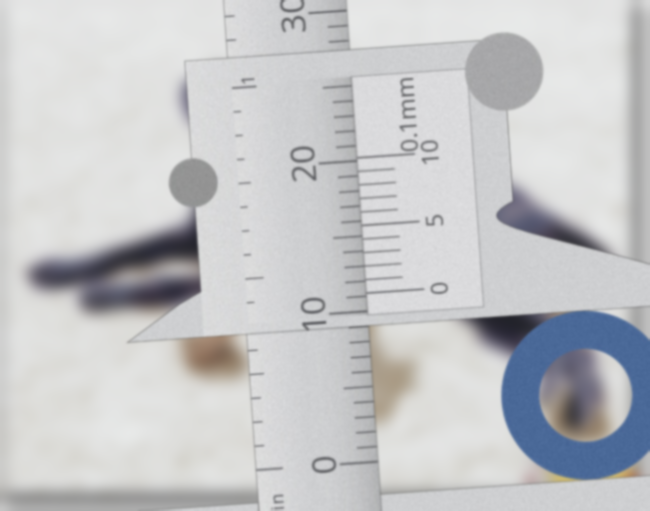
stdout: 11.2 mm
